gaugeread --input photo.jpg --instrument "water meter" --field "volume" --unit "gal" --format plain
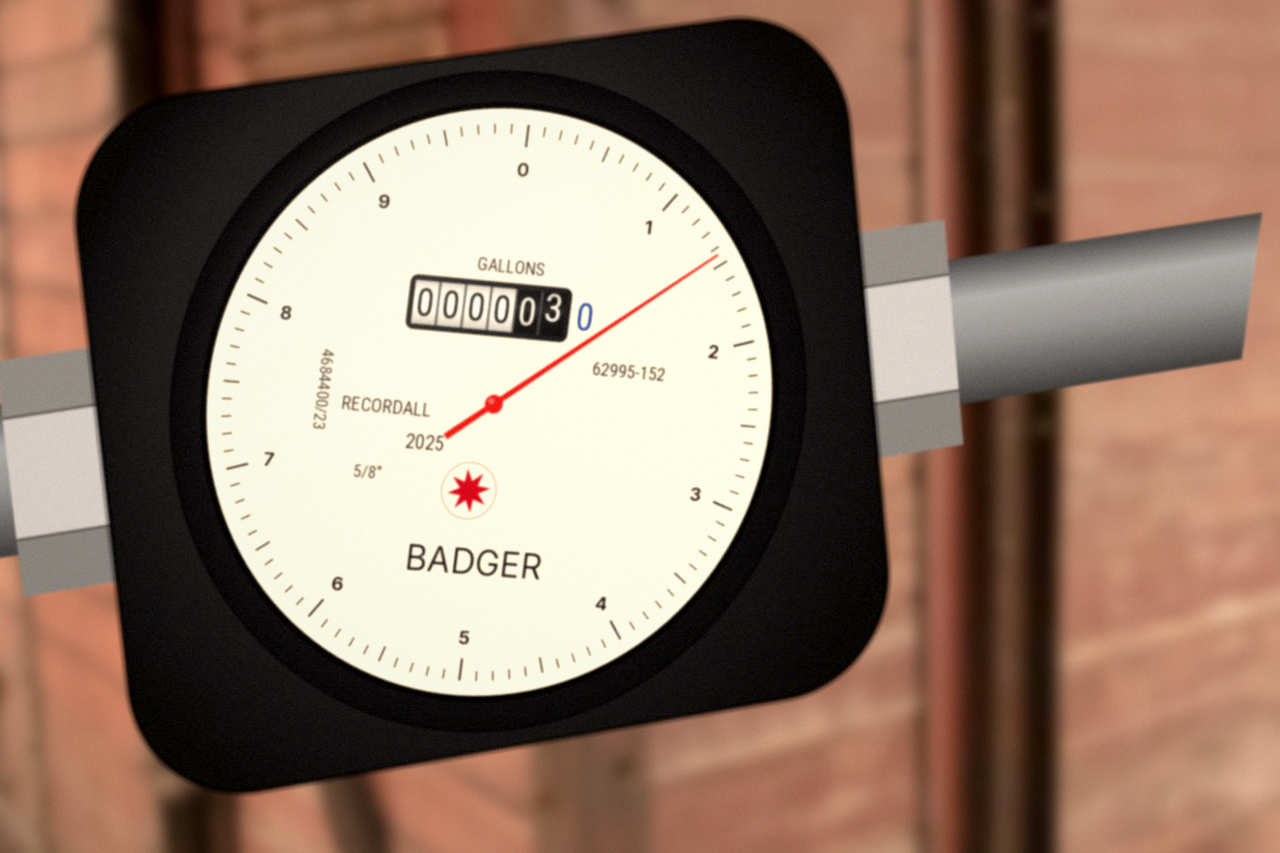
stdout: 31.4 gal
